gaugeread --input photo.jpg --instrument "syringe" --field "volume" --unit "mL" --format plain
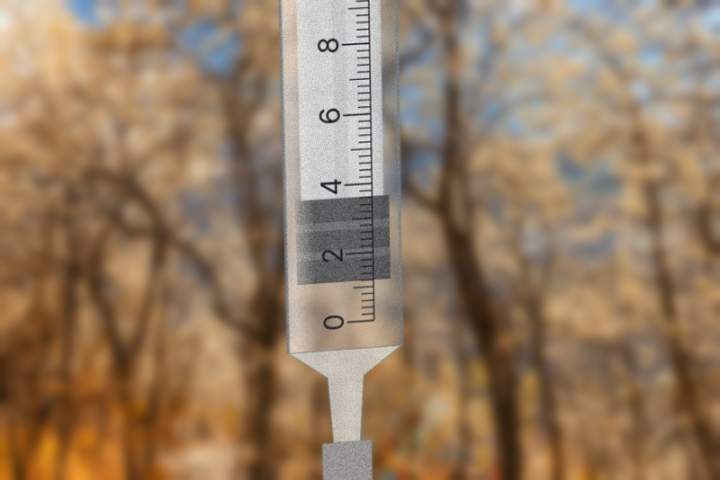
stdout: 1.2 mL
